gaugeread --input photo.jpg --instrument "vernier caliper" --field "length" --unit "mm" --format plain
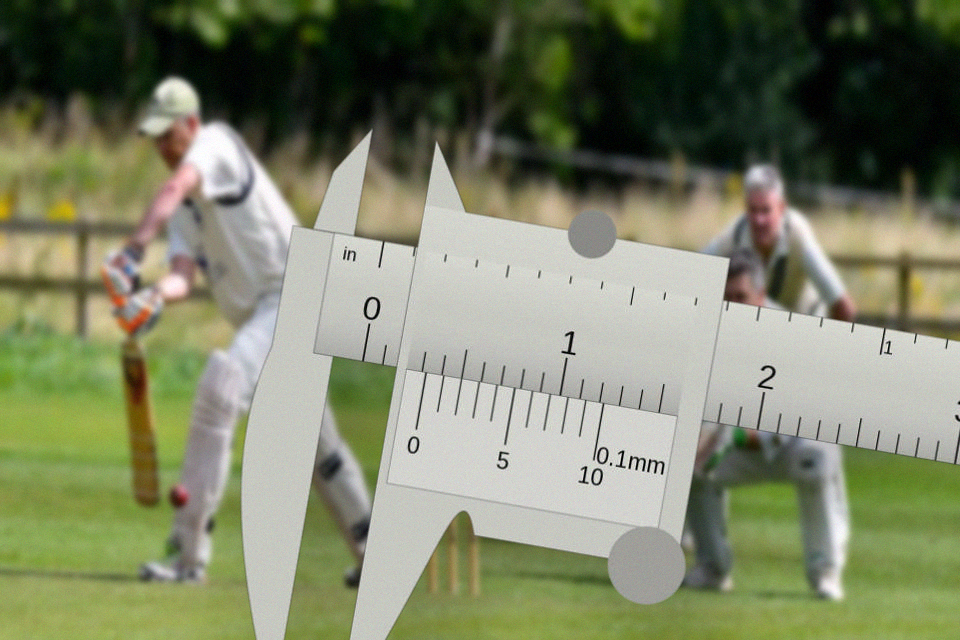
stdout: 3.2 mm
